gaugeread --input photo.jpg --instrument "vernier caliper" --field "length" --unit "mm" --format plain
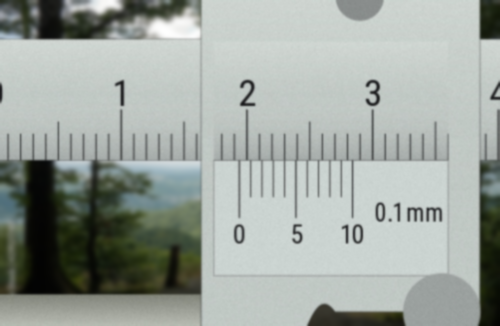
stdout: 19.4 mm
